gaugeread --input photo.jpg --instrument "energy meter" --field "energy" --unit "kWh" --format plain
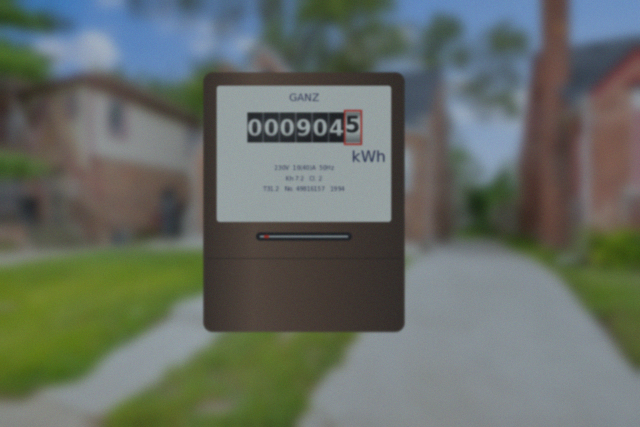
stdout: 904.5 kWh
